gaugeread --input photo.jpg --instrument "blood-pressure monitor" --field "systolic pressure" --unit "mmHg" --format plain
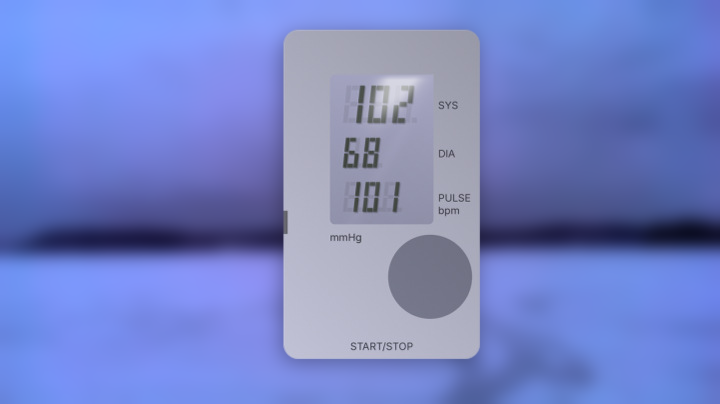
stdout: 102 mmHg
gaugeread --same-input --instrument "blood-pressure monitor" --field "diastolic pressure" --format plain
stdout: 68 mmHg
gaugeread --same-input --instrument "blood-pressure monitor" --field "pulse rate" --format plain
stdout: 101 bpm
